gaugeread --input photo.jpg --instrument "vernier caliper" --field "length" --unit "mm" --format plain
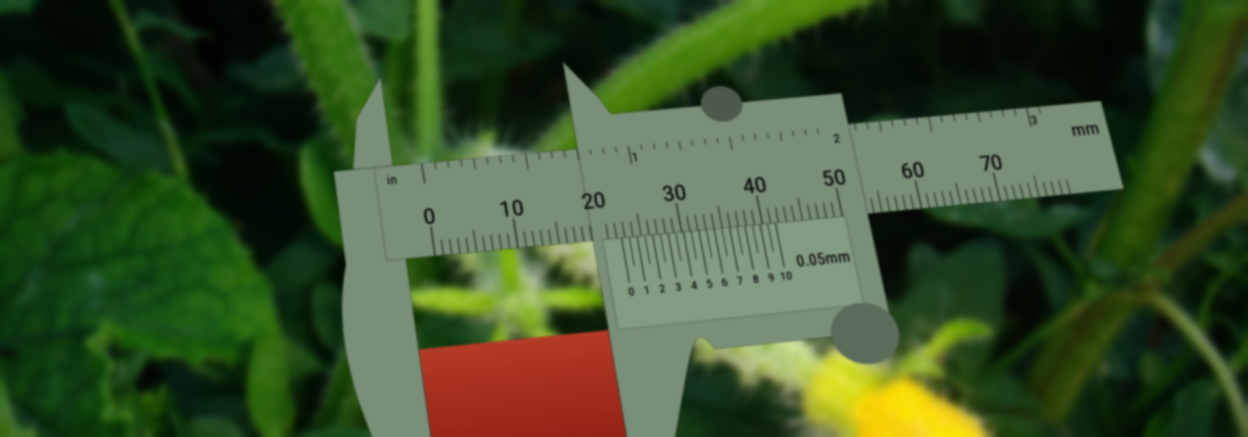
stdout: 22.6 mm
